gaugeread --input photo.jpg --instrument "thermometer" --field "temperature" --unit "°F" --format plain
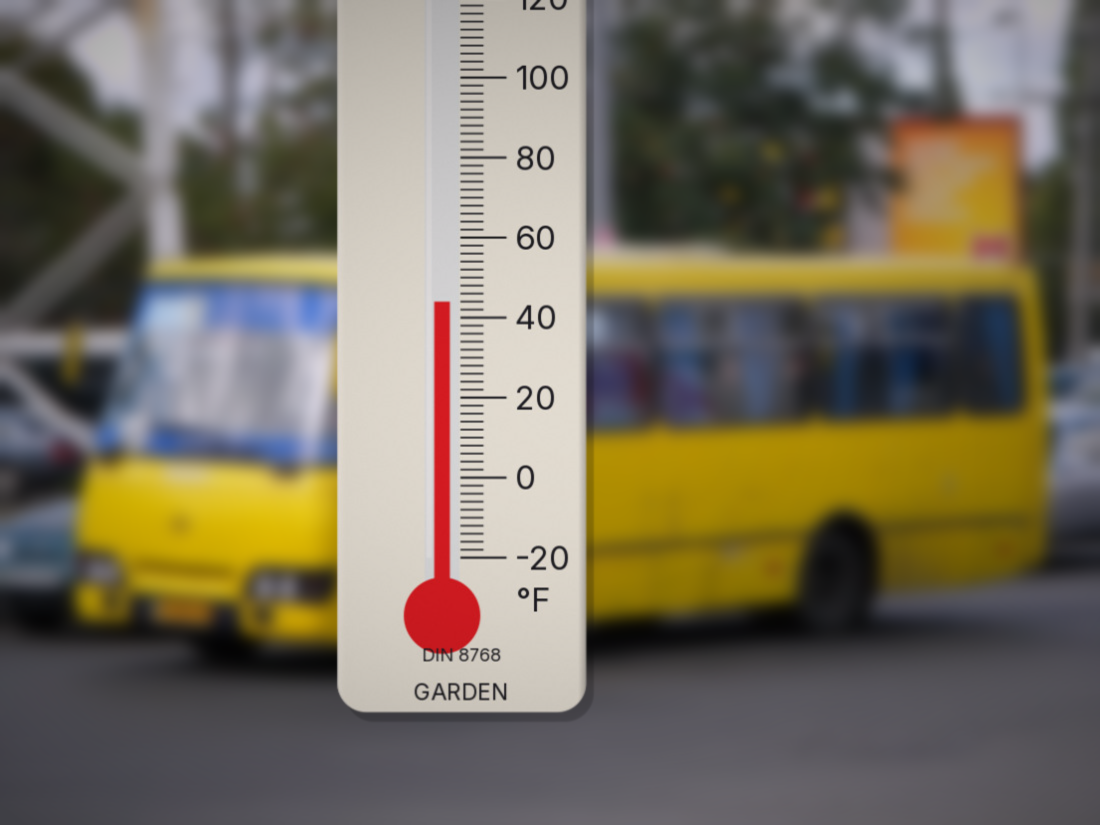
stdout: 44 °F
